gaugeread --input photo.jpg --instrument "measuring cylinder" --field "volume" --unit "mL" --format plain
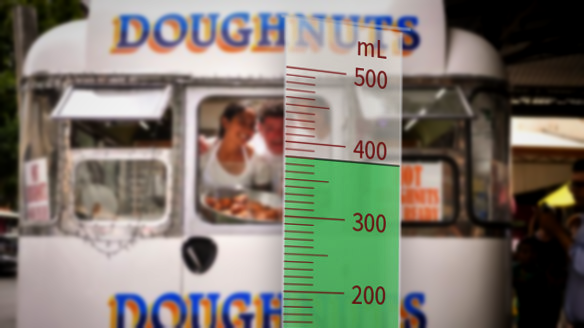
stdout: 380 mL
